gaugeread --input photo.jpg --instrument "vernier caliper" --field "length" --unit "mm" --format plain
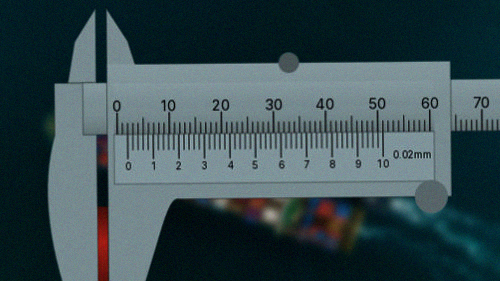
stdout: 2.0 mm
